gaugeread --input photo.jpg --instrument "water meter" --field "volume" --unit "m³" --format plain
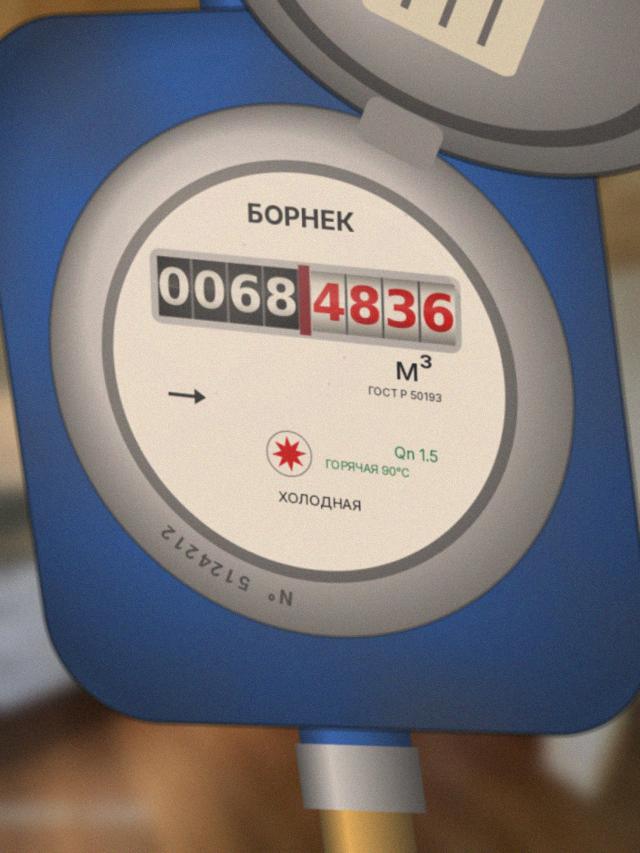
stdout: 68.4836 m³
